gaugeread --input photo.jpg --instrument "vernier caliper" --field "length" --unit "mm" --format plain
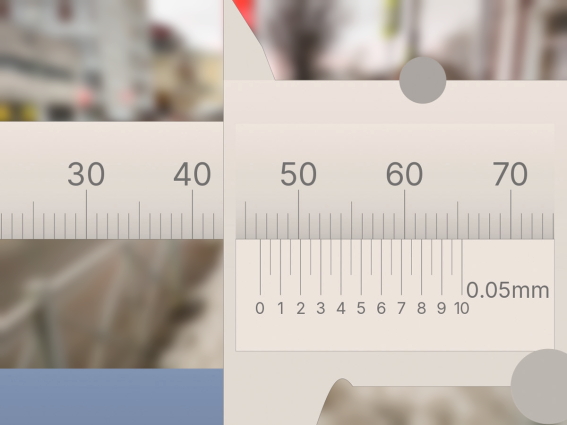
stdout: 46.4 mm
